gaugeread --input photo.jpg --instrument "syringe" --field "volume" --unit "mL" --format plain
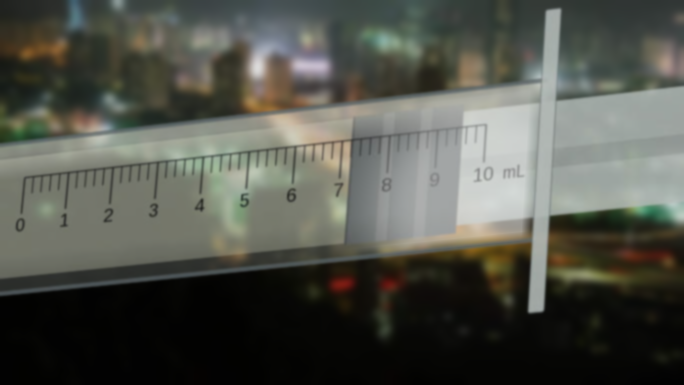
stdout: 7.2 mL
